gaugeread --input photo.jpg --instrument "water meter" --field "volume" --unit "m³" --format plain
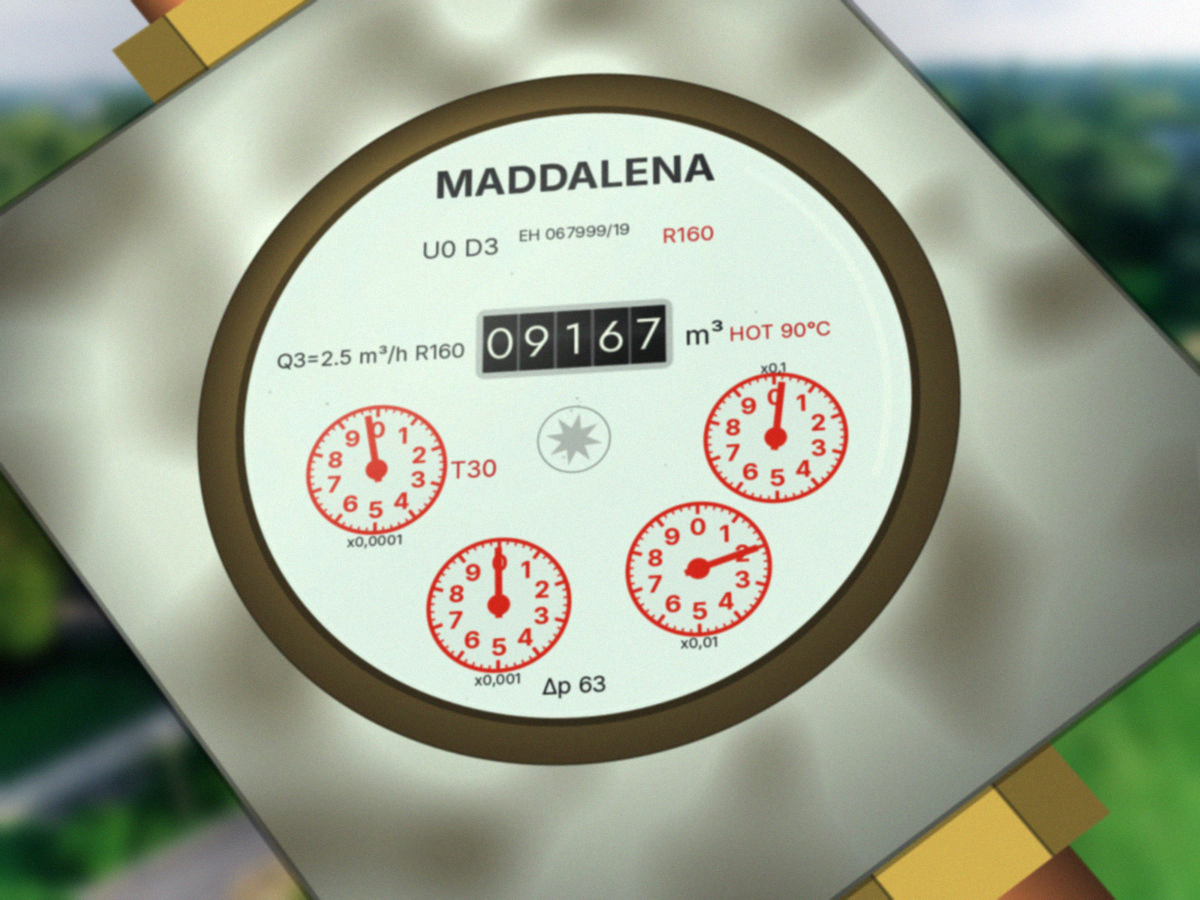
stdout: 9167.0199 m³
